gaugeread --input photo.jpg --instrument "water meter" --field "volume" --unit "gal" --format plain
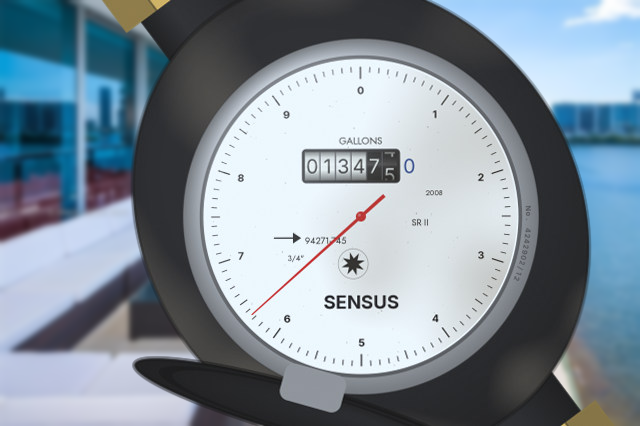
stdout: 134746.3 gal
